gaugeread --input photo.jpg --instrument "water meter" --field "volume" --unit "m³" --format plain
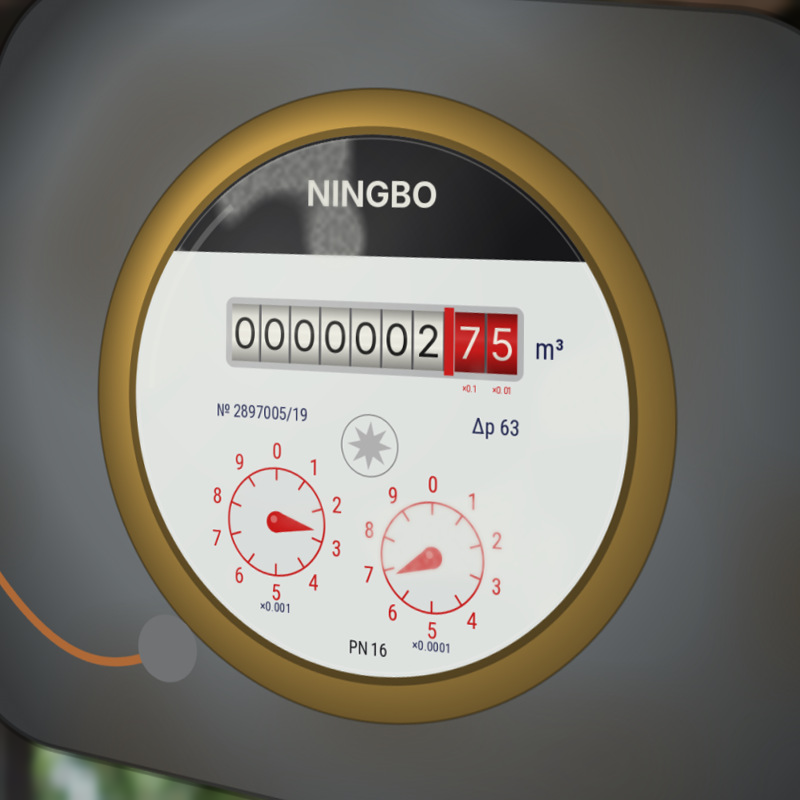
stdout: 2.7526 m³
